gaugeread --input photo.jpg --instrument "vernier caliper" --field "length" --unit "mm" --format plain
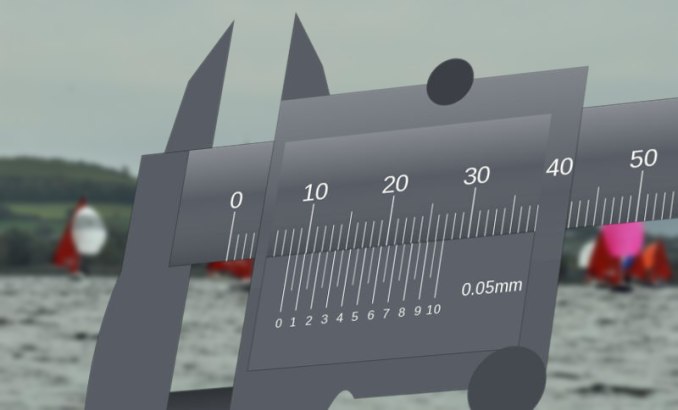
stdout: 8.0 mm
